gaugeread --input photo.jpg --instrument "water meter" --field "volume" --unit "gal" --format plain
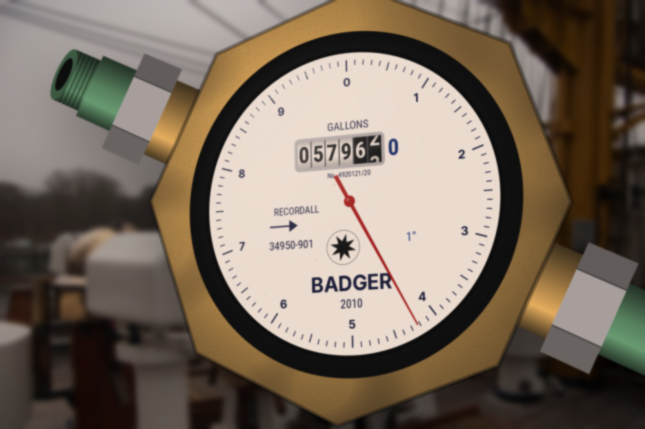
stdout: 579624.2 gal
